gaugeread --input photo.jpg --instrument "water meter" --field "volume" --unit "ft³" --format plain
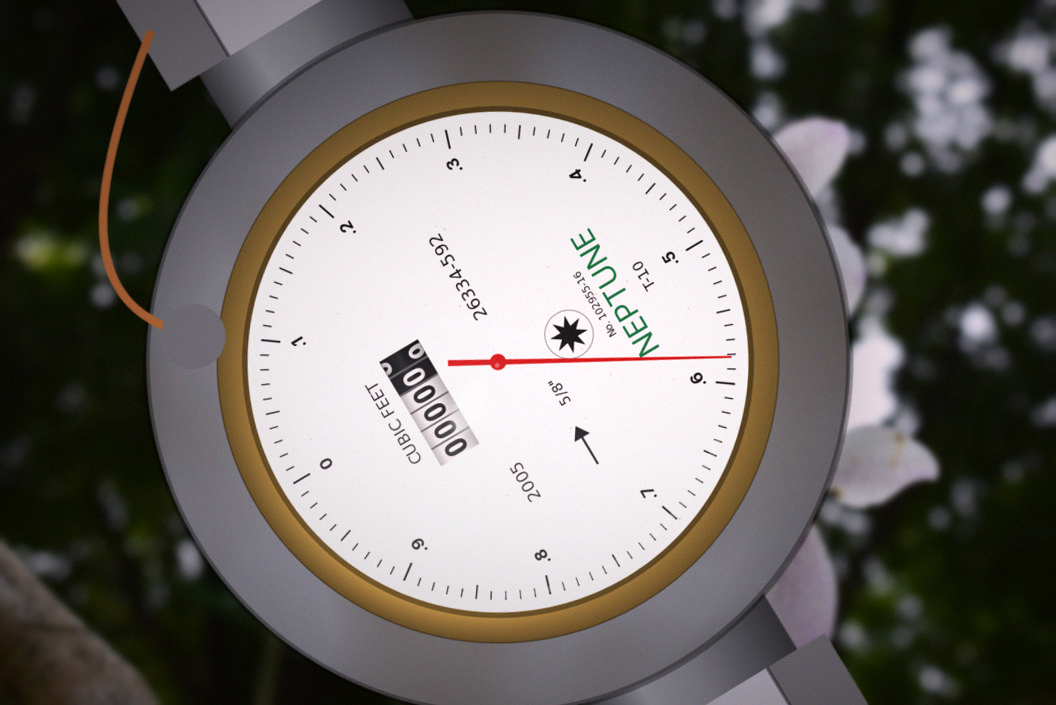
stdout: 8.58 ft³
